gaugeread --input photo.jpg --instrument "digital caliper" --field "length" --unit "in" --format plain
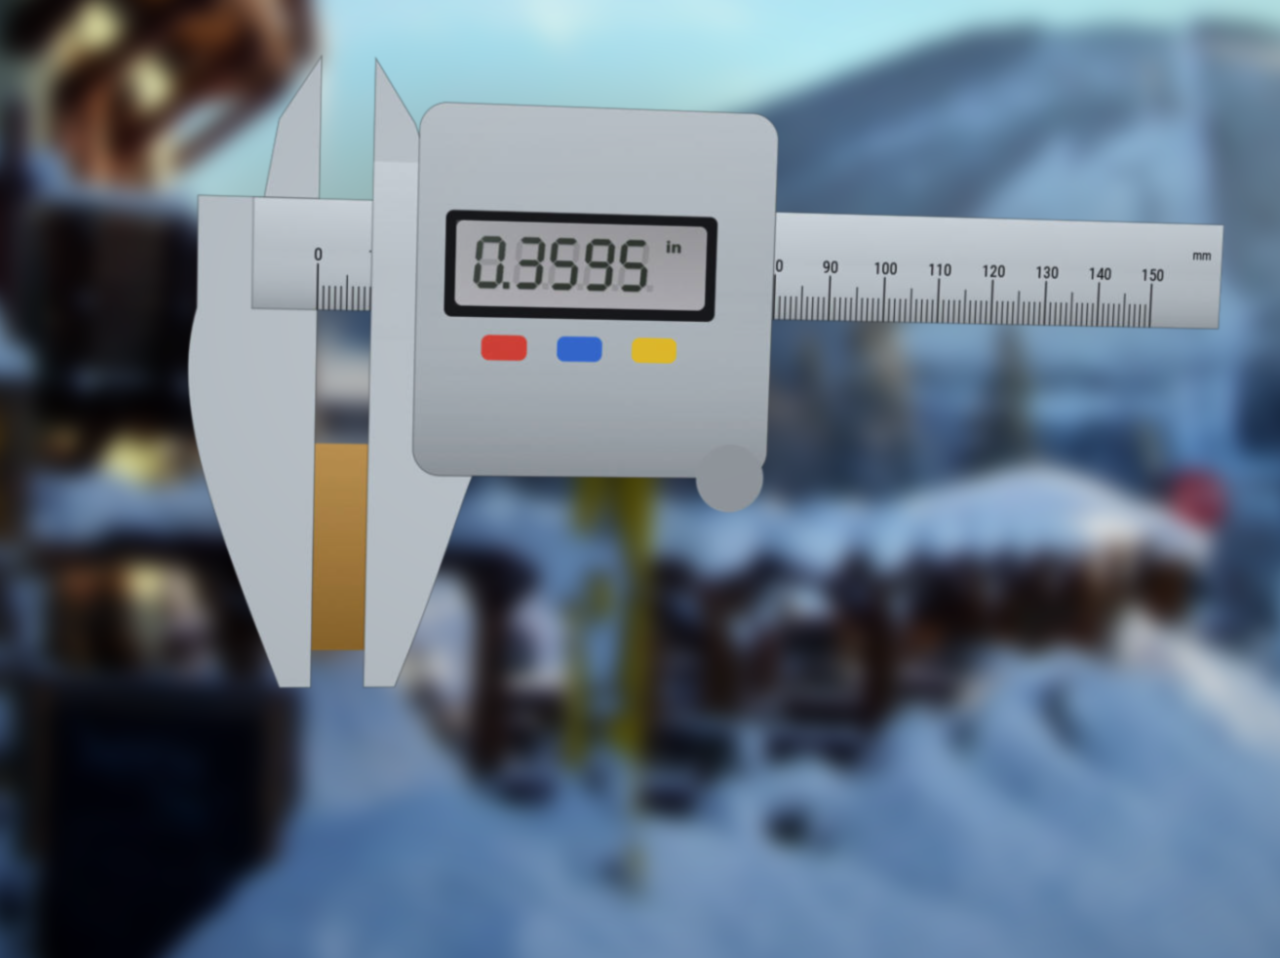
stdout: 0.3595 in
